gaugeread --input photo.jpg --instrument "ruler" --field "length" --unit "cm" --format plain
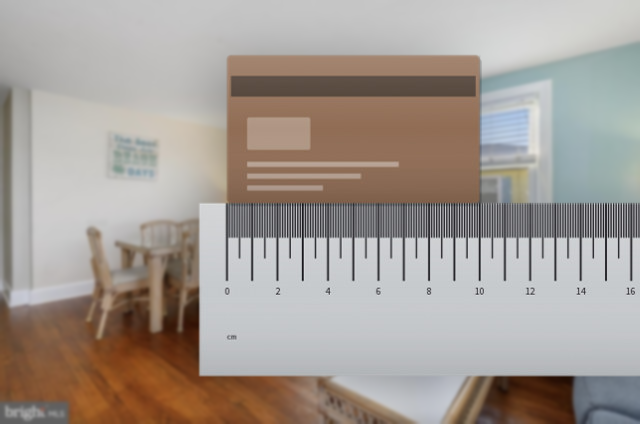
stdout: 10 cm
